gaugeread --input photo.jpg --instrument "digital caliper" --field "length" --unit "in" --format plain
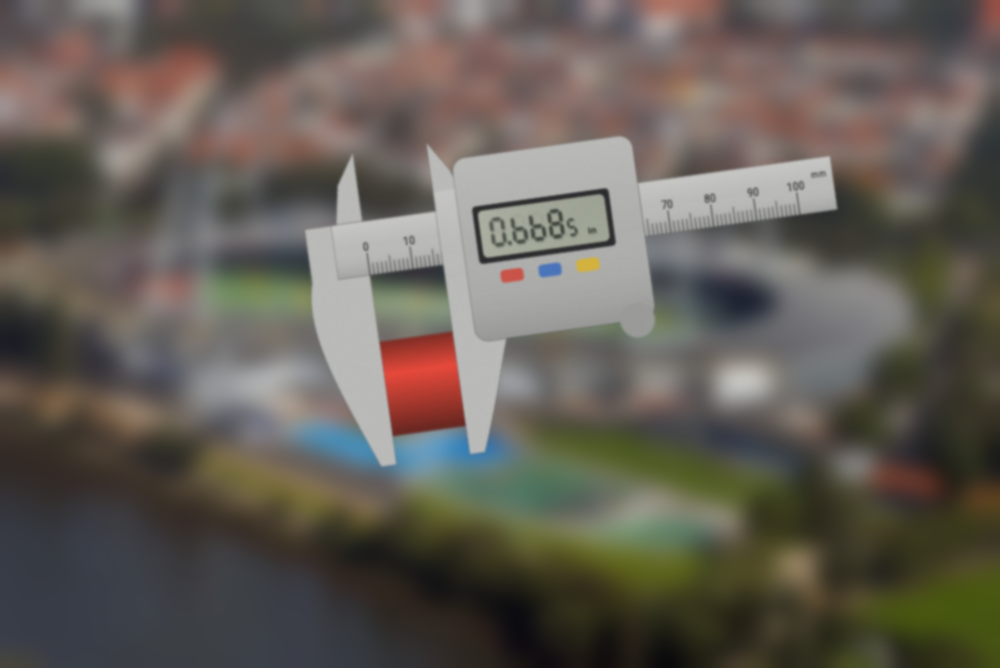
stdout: 0.6685 in
